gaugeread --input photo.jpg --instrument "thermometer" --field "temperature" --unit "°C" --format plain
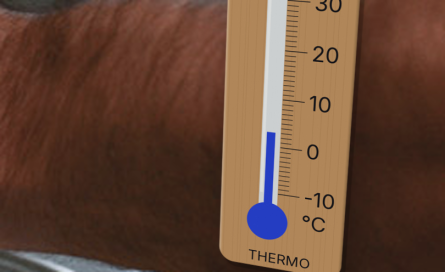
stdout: 3 °C
